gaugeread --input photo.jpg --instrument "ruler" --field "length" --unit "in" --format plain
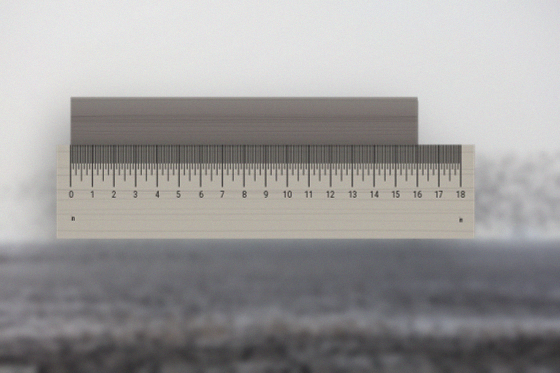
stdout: 16 in
